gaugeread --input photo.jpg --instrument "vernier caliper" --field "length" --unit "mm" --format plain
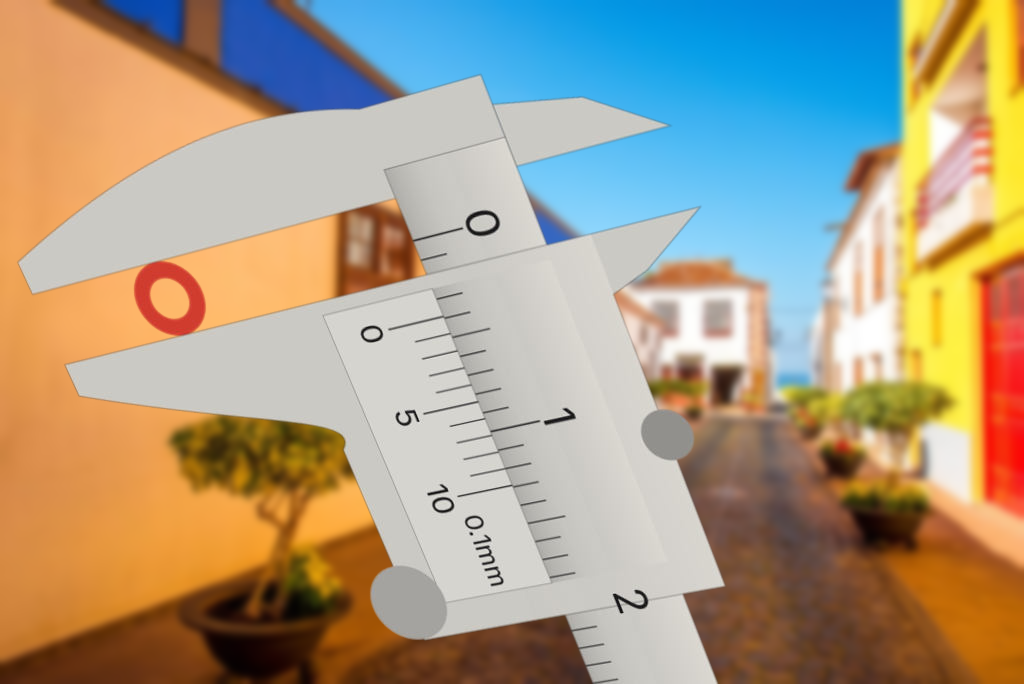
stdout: 3.9 mm
